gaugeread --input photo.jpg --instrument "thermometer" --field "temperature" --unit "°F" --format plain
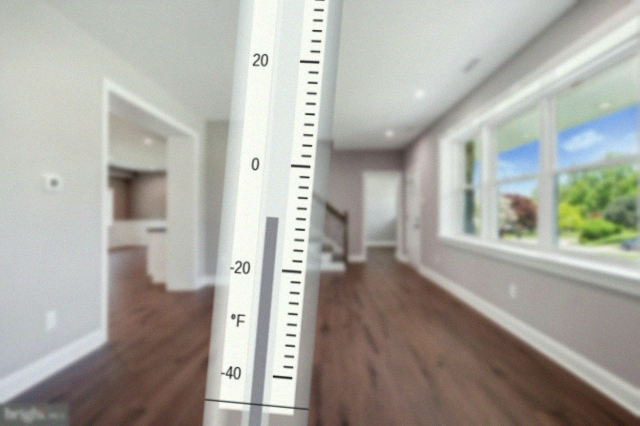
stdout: -10 °F
